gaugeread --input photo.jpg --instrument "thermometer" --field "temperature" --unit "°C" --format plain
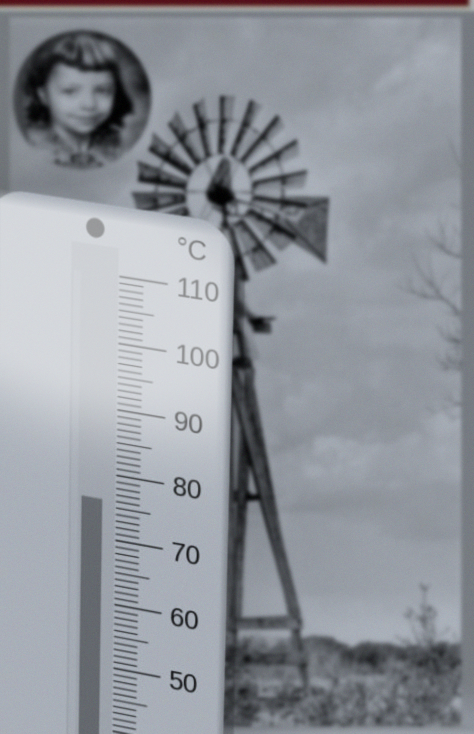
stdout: 76 °C
